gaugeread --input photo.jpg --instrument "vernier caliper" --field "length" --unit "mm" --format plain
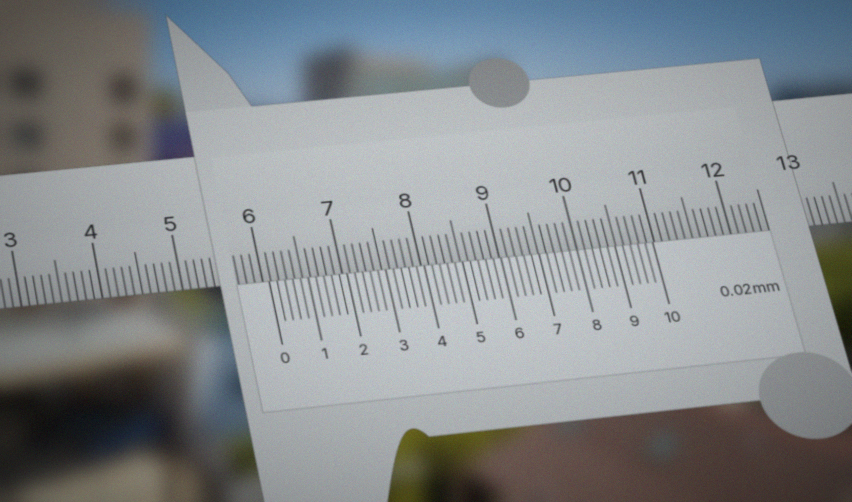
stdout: 60.8 mm
